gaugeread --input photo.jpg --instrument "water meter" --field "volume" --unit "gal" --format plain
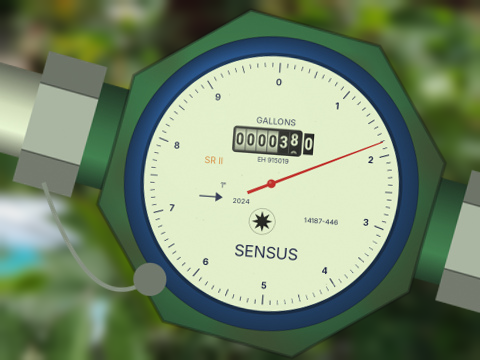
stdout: 381.8 gal
